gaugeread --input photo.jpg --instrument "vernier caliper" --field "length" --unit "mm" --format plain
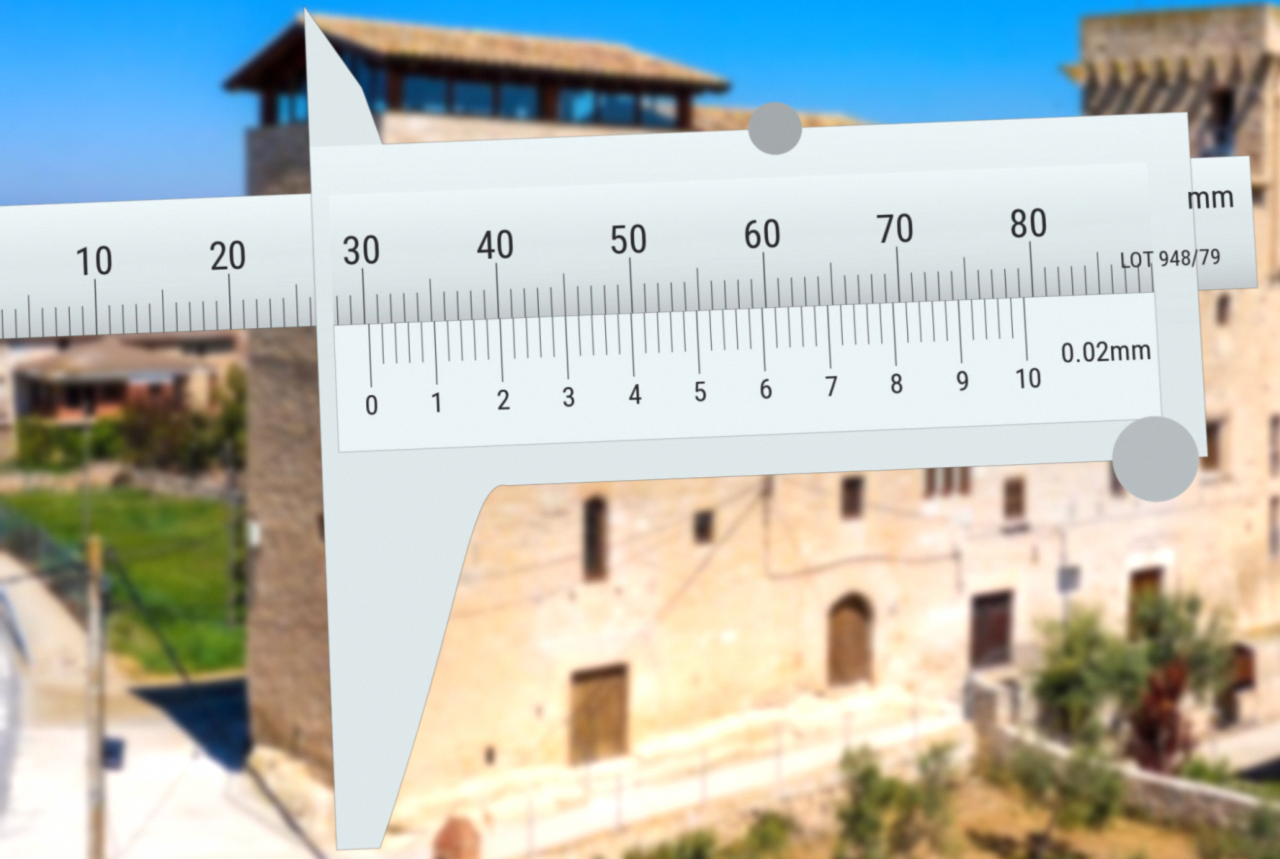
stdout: 30.3 mm
